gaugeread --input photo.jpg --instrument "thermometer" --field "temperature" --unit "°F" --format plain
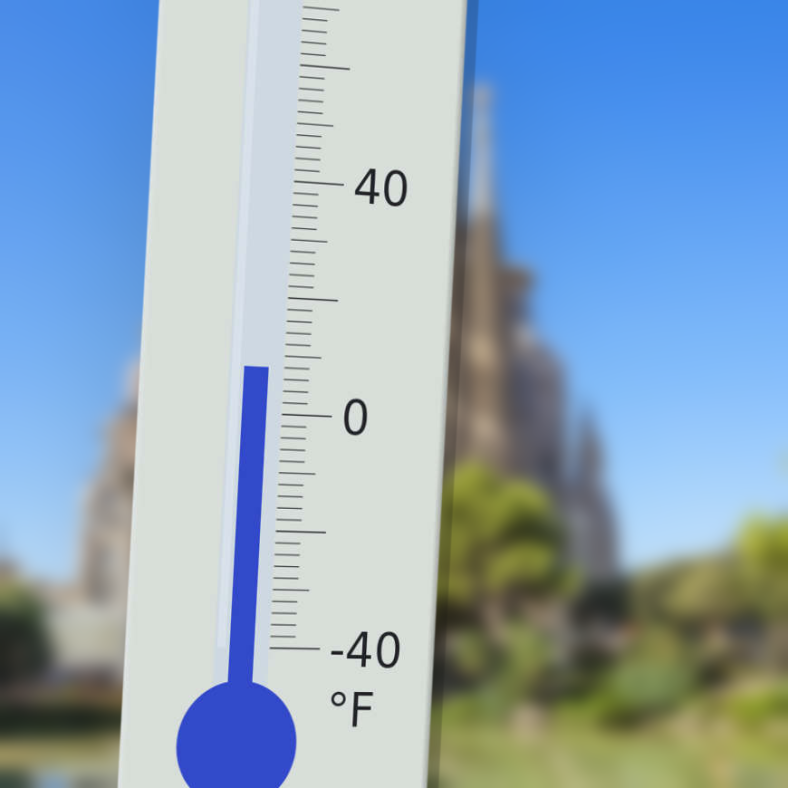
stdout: 8 °F
